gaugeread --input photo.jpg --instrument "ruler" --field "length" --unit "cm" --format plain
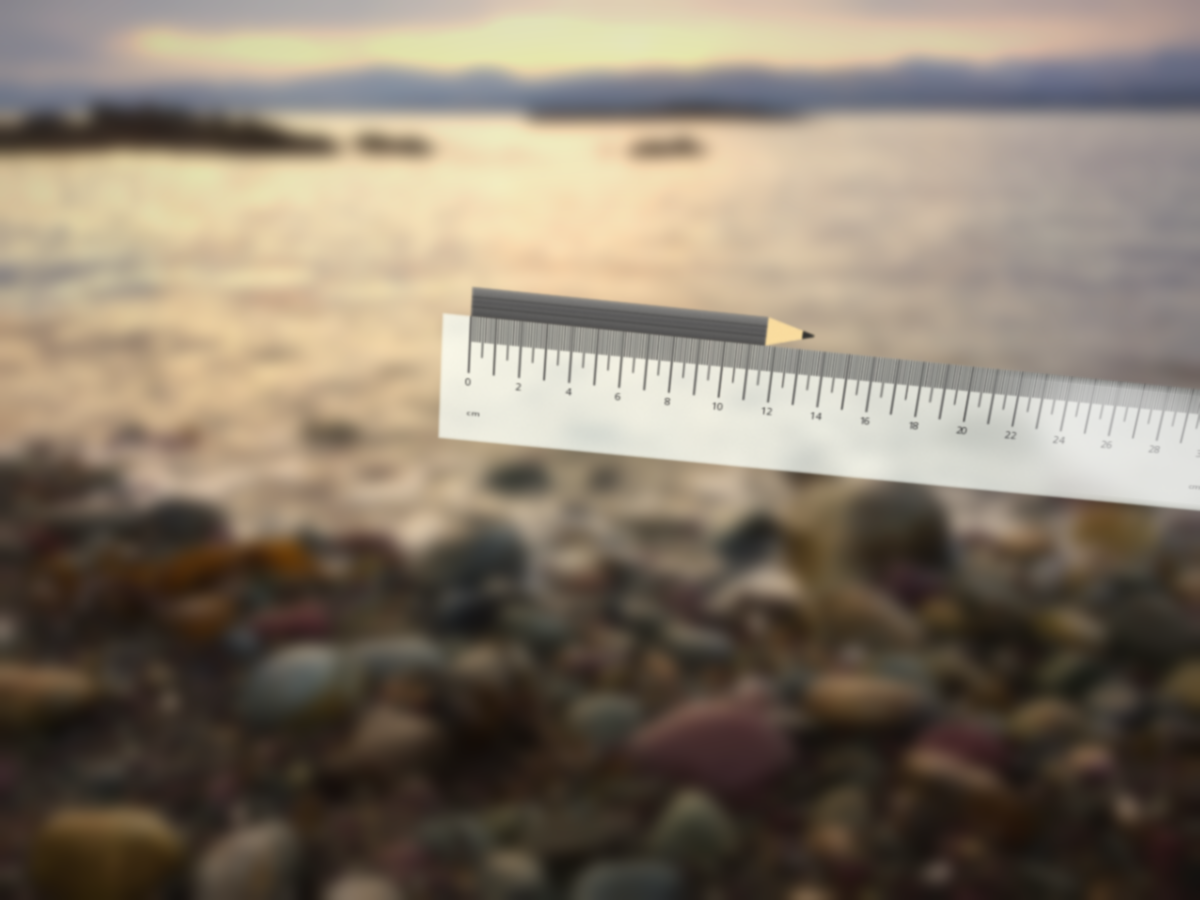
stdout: 13.5 cm
